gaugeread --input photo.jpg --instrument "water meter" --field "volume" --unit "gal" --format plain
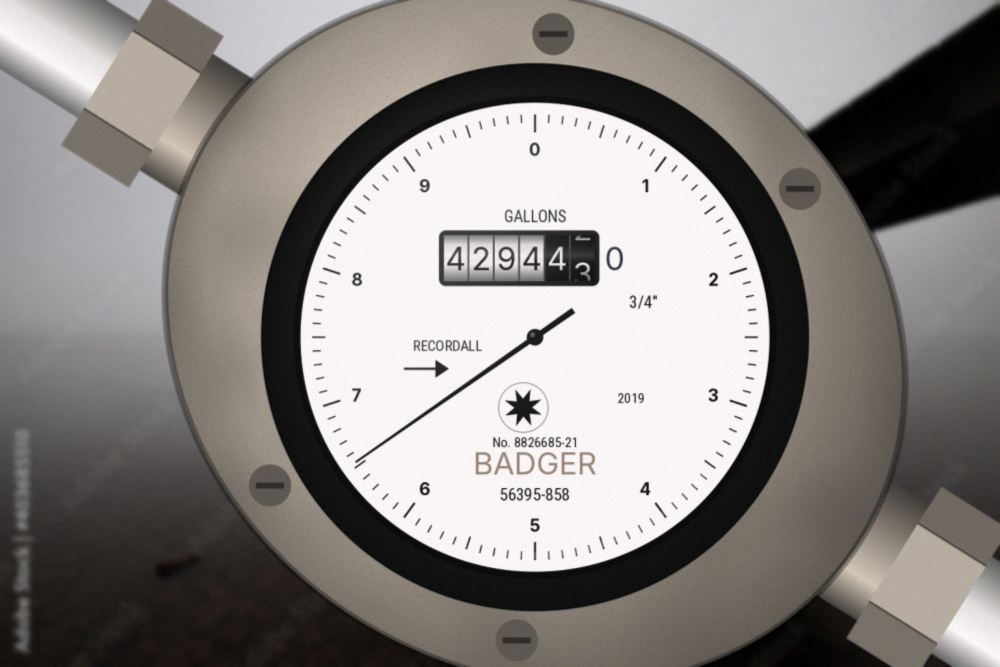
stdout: 4294426.5 gal
